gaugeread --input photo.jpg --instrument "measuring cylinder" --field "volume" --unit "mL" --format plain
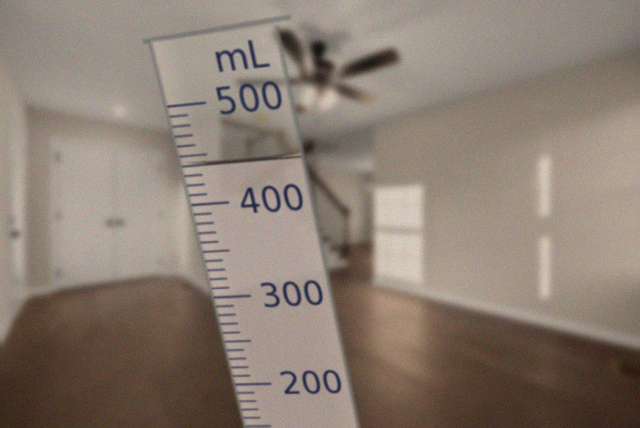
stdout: 440 mL
